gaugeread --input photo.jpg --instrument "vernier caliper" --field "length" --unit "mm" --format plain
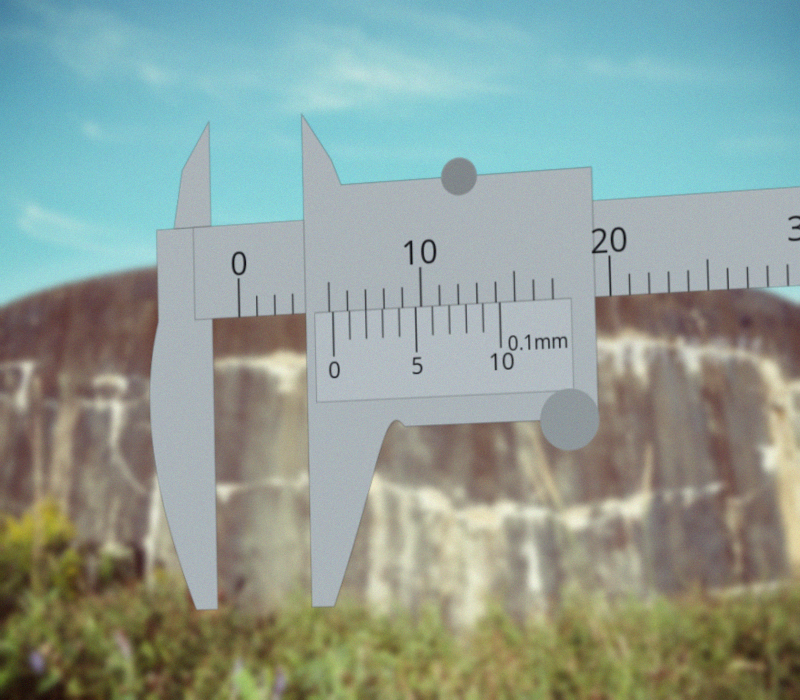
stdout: 5.2 mm
